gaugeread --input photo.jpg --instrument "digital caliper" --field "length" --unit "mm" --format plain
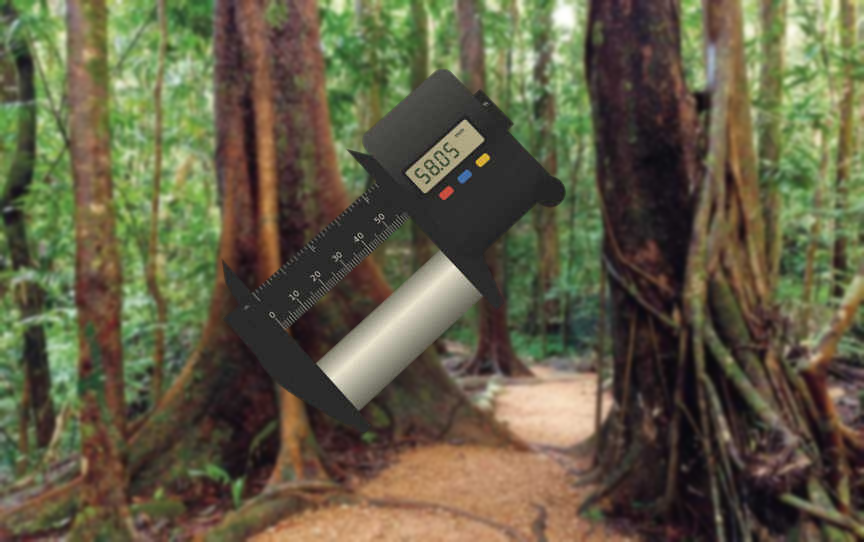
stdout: 58.05 mm
